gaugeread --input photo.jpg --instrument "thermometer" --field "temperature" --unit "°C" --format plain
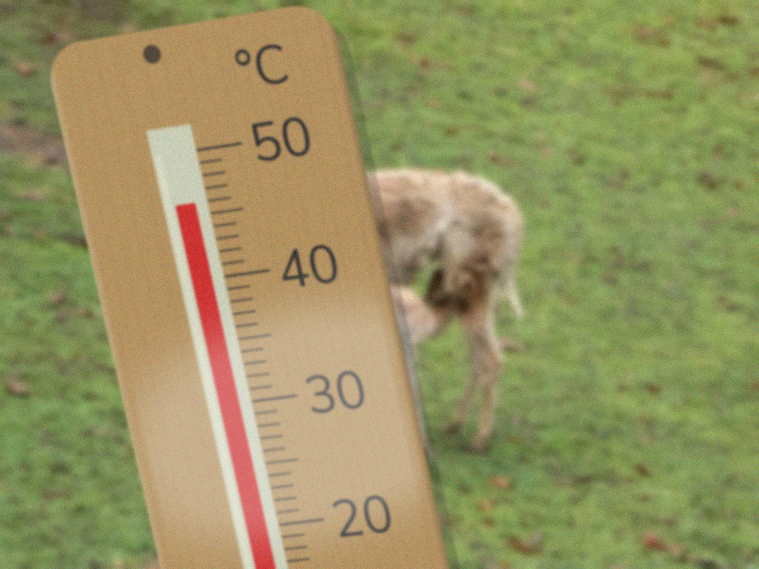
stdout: 46 °C
